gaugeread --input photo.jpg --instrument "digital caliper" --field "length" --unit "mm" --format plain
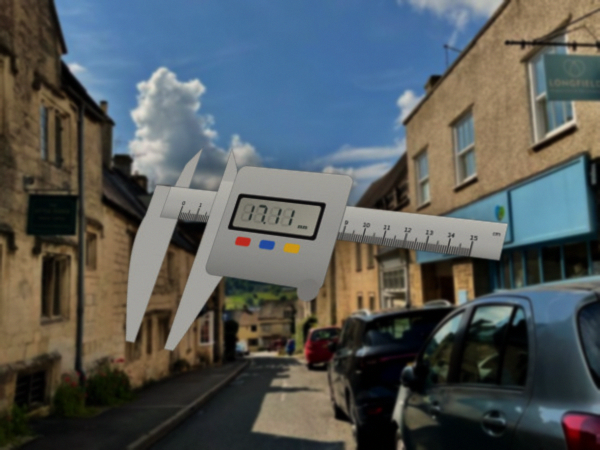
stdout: 17.11 mm
